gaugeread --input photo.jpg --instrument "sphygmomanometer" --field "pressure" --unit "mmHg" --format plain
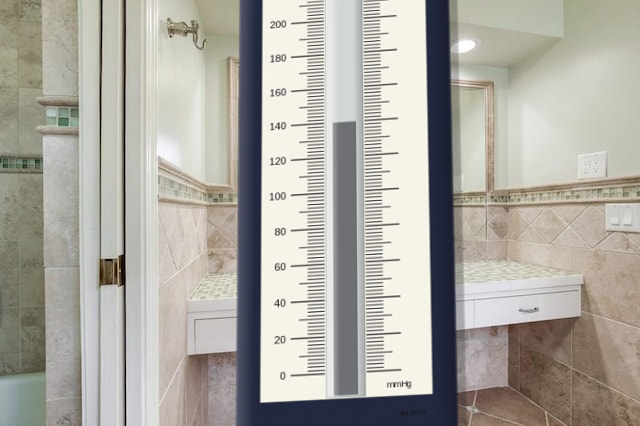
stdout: 140 mmHg
